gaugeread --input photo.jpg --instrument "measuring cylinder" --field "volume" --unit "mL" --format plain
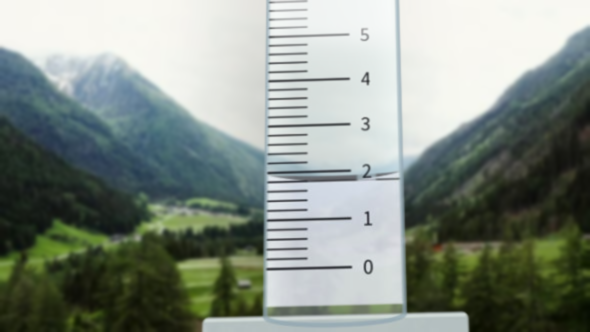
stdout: 1.8 mL
